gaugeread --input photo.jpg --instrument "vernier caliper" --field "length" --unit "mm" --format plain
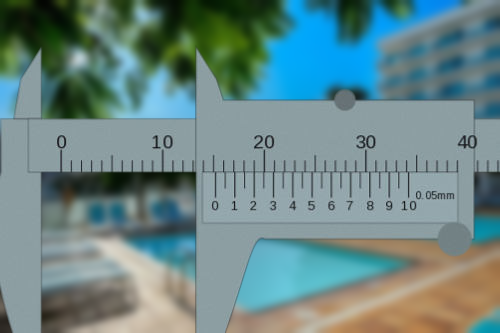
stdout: 15.2 mm
